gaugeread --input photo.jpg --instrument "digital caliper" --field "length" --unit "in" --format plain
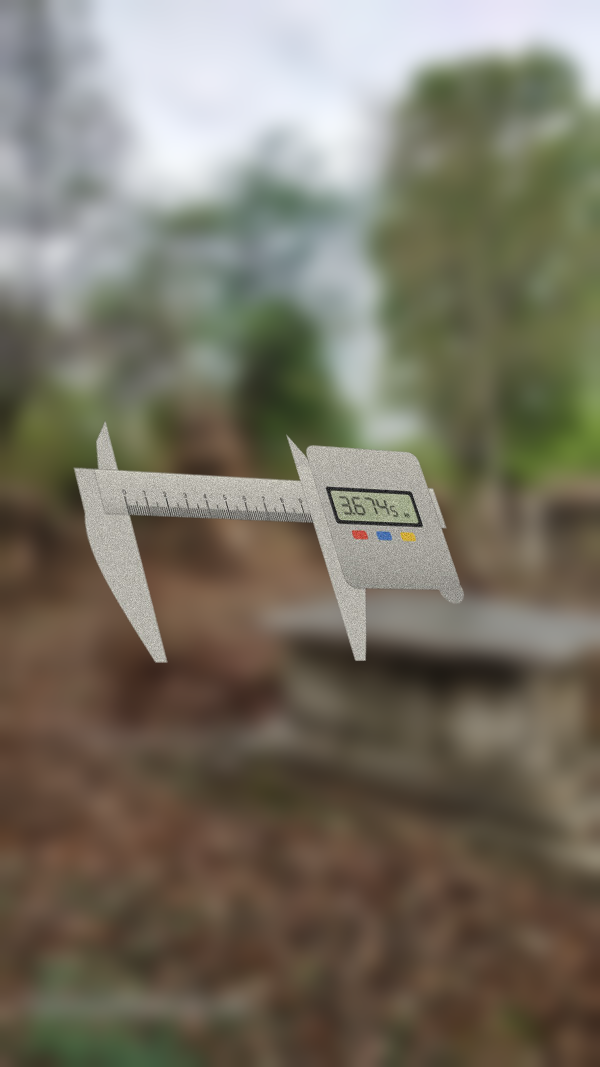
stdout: 3.6745 in
